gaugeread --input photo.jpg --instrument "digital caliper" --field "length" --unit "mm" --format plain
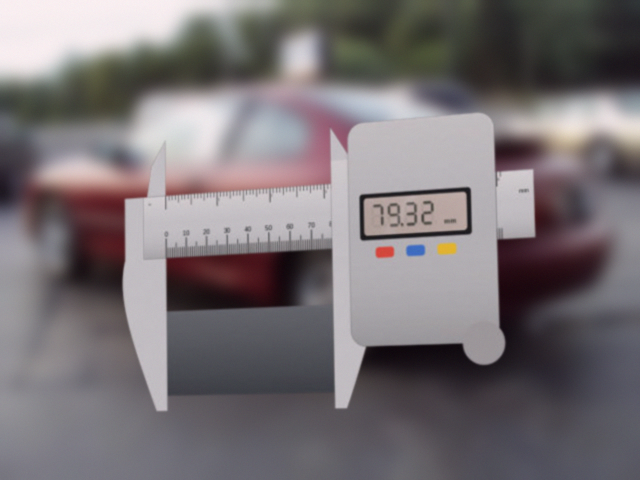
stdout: 79.32 mm
